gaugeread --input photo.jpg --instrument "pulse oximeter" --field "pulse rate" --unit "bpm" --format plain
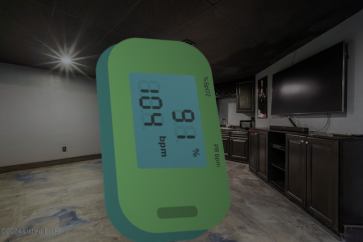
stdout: 104 bpm
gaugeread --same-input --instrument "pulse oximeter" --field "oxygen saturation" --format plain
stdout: 91 %
